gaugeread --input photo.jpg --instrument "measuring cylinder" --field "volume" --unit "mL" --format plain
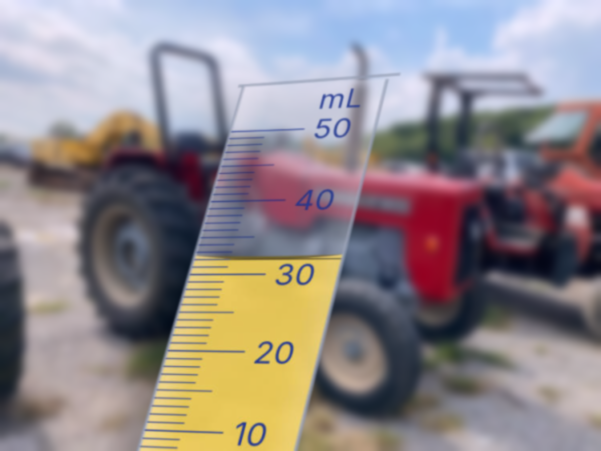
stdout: 32 mL
